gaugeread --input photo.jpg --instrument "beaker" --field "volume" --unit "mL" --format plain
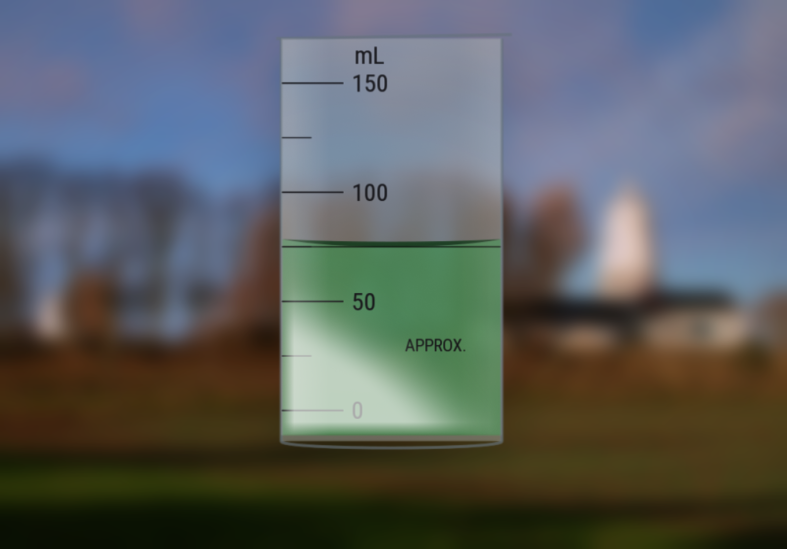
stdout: 75 mL
